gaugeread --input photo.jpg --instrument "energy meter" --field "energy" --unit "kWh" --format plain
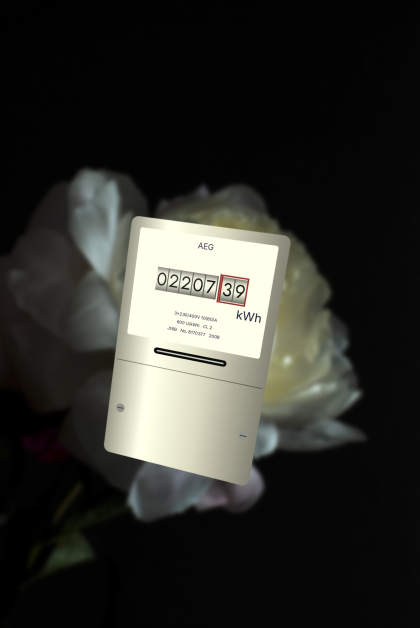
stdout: 2207.39 kWh
